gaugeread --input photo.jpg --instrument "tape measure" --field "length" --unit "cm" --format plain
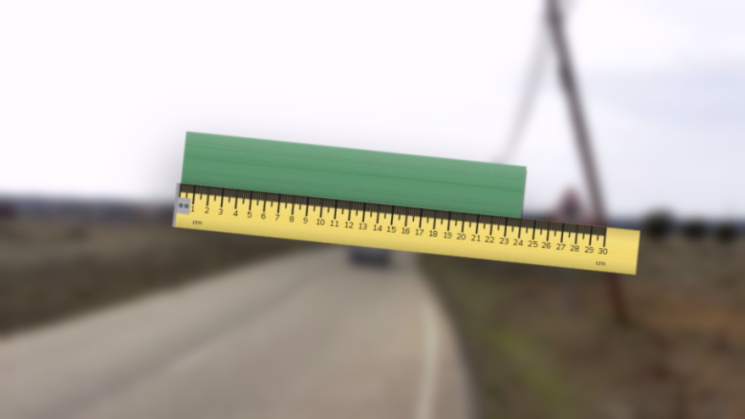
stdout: 24 cm
